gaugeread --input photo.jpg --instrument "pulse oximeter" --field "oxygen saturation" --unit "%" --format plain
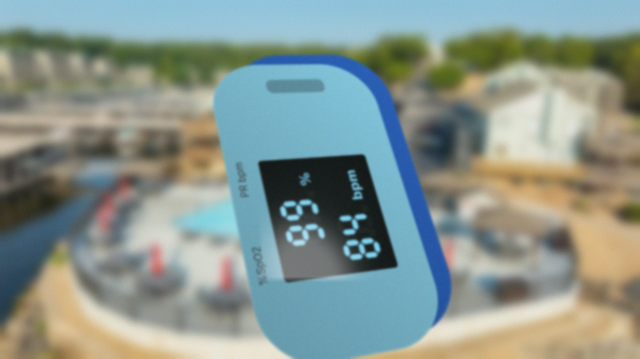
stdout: 99 %
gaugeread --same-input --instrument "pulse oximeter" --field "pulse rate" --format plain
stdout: 84 bpm
